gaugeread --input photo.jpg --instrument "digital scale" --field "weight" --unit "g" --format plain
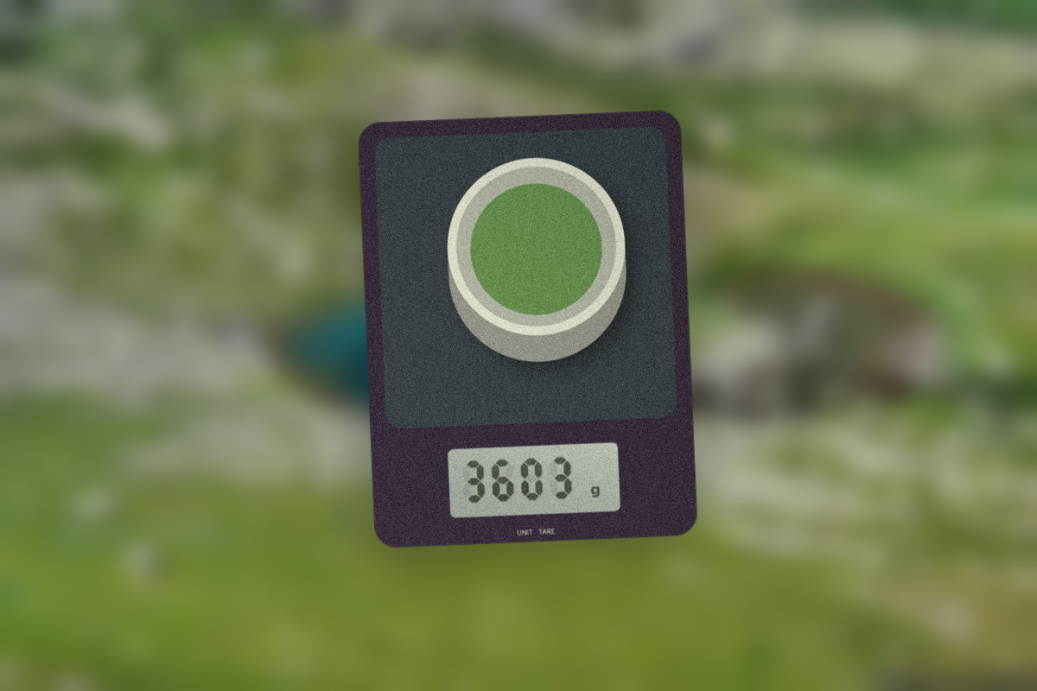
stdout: 3603 g
